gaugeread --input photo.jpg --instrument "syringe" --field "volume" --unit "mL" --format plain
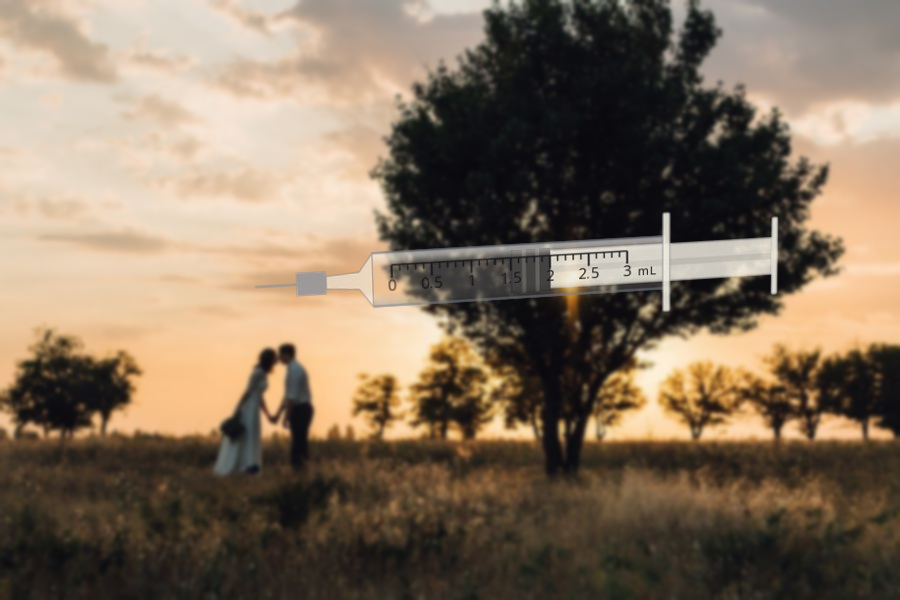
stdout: 1.5 mL
